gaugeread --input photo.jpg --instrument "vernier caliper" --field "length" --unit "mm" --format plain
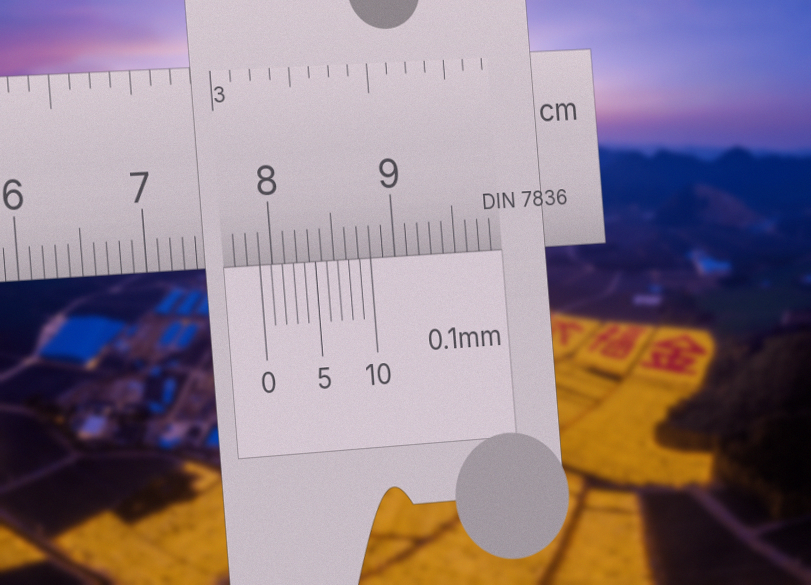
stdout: 79.0 mm
